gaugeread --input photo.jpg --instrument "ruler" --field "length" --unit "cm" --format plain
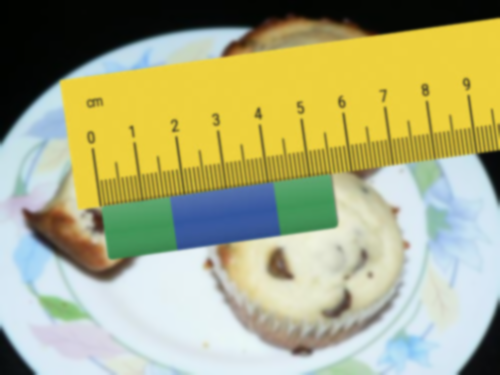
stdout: 5.5 cm
